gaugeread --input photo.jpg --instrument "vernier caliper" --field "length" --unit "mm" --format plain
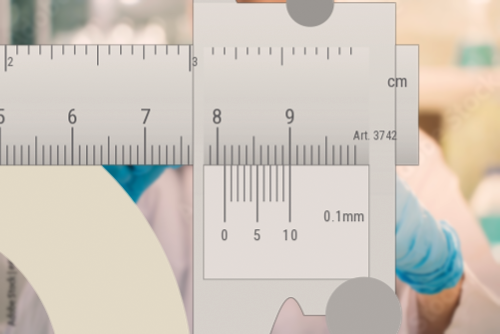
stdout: 81.0 mm
